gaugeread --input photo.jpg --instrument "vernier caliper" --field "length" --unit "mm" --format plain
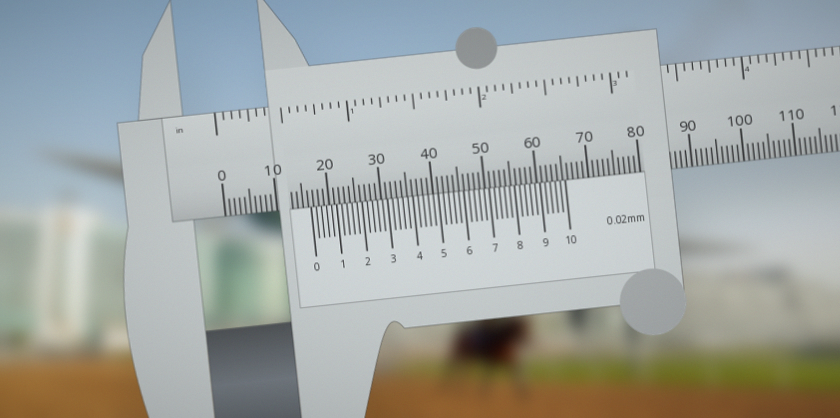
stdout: 16.5 mm
